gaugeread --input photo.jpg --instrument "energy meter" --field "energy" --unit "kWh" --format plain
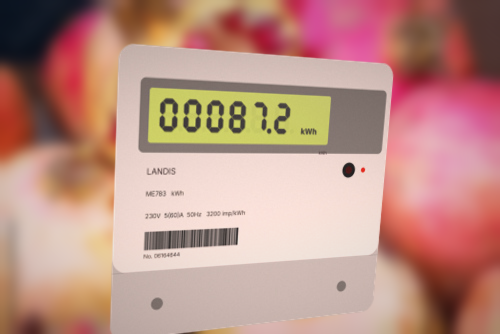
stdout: 87.2 kWh
